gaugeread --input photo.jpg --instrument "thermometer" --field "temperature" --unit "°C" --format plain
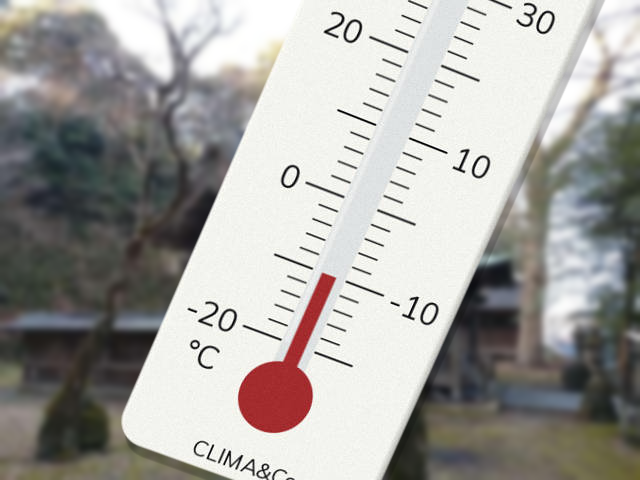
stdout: -10 °C
